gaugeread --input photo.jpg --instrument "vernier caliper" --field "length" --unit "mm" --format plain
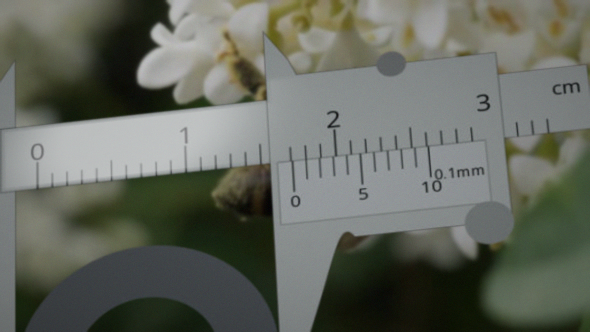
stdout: 17.1 mm
